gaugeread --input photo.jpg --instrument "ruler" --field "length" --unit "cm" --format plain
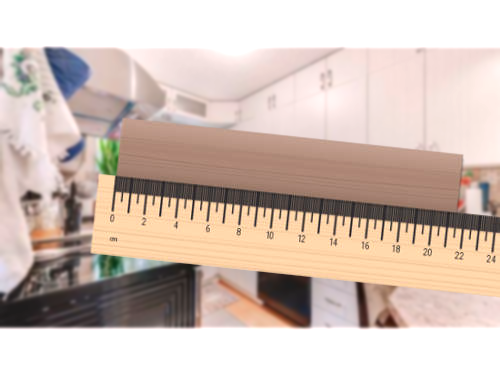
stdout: 21.5 cm
